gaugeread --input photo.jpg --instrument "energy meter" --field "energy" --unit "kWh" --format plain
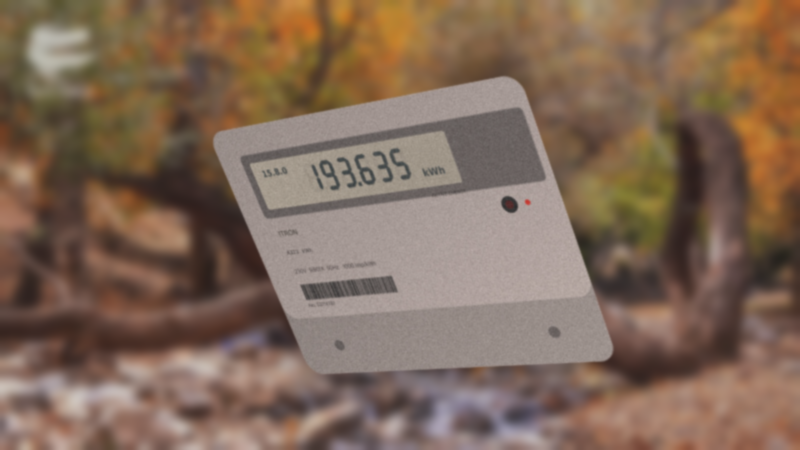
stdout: 193.635 kWh
